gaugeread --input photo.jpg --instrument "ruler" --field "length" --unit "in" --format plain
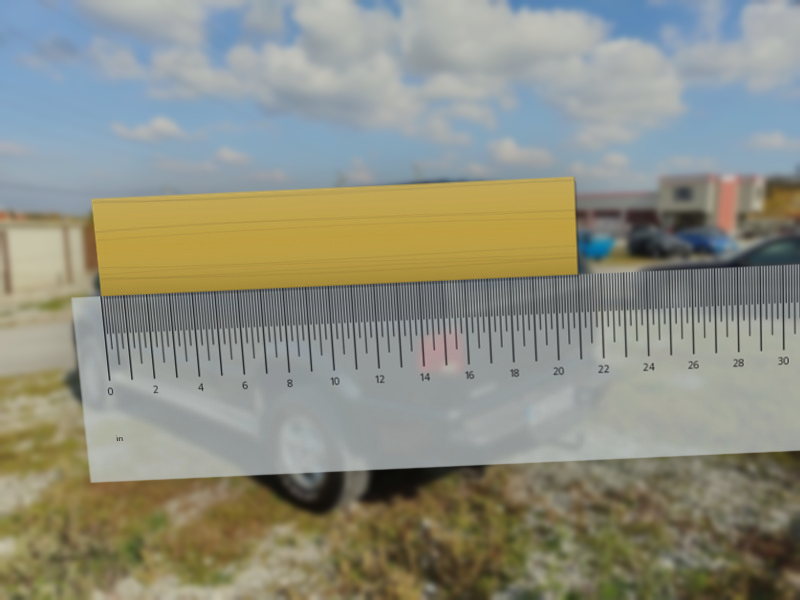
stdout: 21 in
